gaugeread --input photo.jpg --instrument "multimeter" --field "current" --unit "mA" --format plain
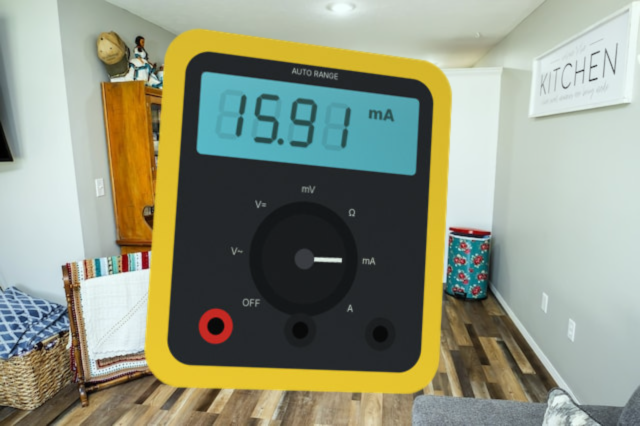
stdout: 15.91 mA
